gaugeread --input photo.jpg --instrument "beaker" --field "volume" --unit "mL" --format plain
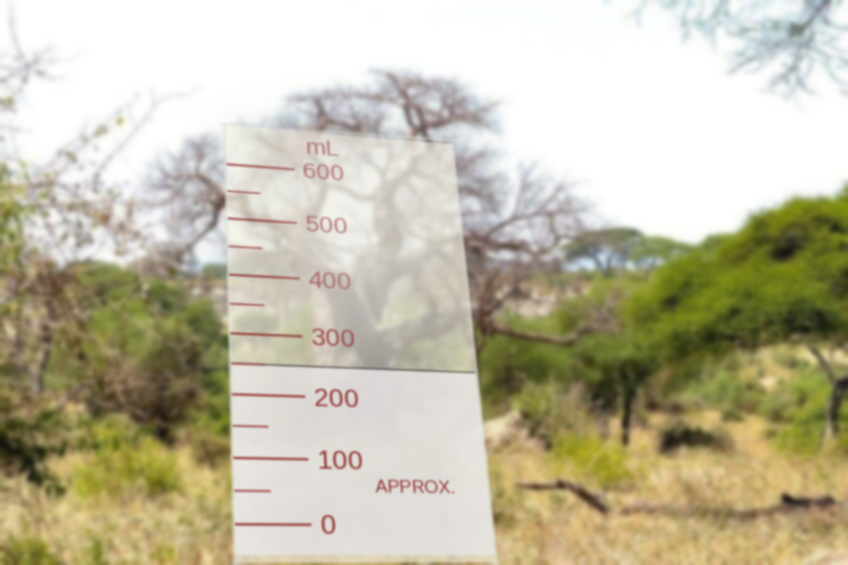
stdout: 250 mL
